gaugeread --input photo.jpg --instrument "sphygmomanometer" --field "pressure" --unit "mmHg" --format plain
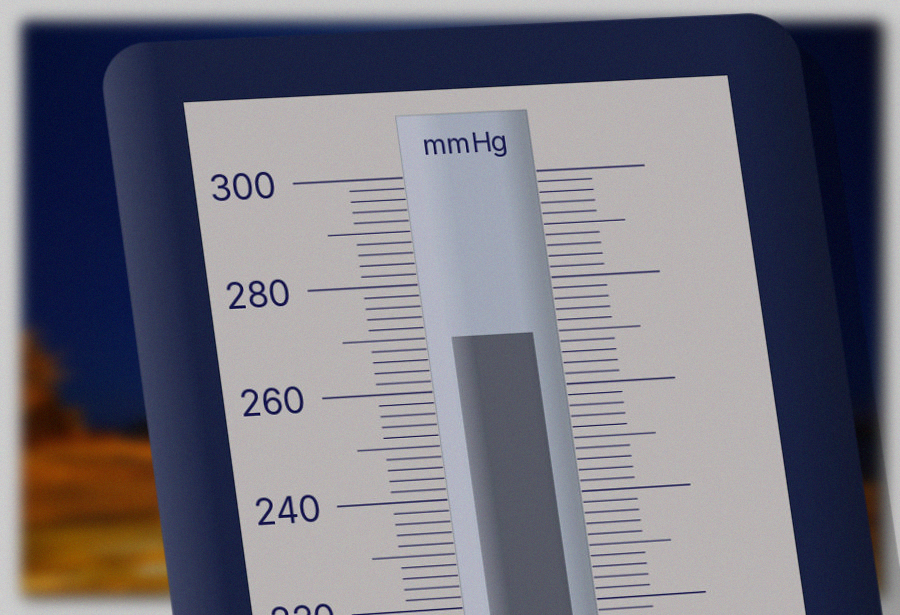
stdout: 270 mmHg
